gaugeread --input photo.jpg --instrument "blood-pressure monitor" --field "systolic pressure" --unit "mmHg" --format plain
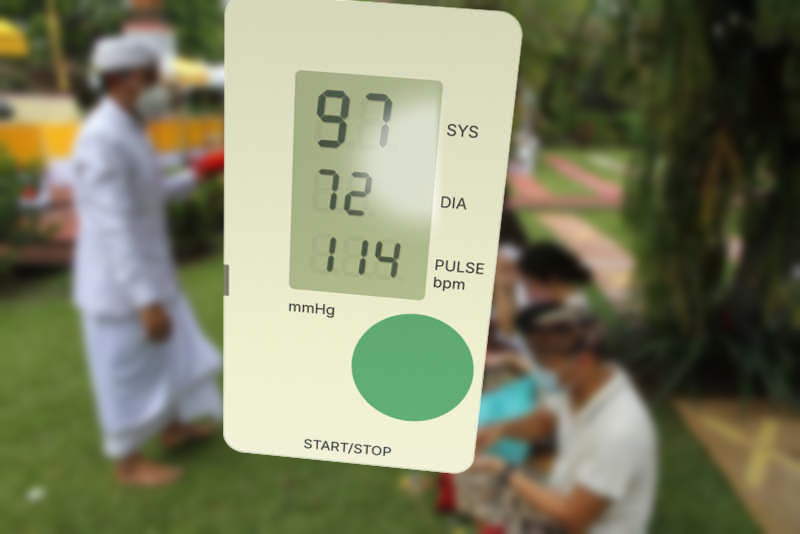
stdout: 97 mmHg
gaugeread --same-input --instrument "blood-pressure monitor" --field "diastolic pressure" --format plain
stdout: 72 mmHg
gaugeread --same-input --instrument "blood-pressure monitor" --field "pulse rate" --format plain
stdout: 114 bpm
